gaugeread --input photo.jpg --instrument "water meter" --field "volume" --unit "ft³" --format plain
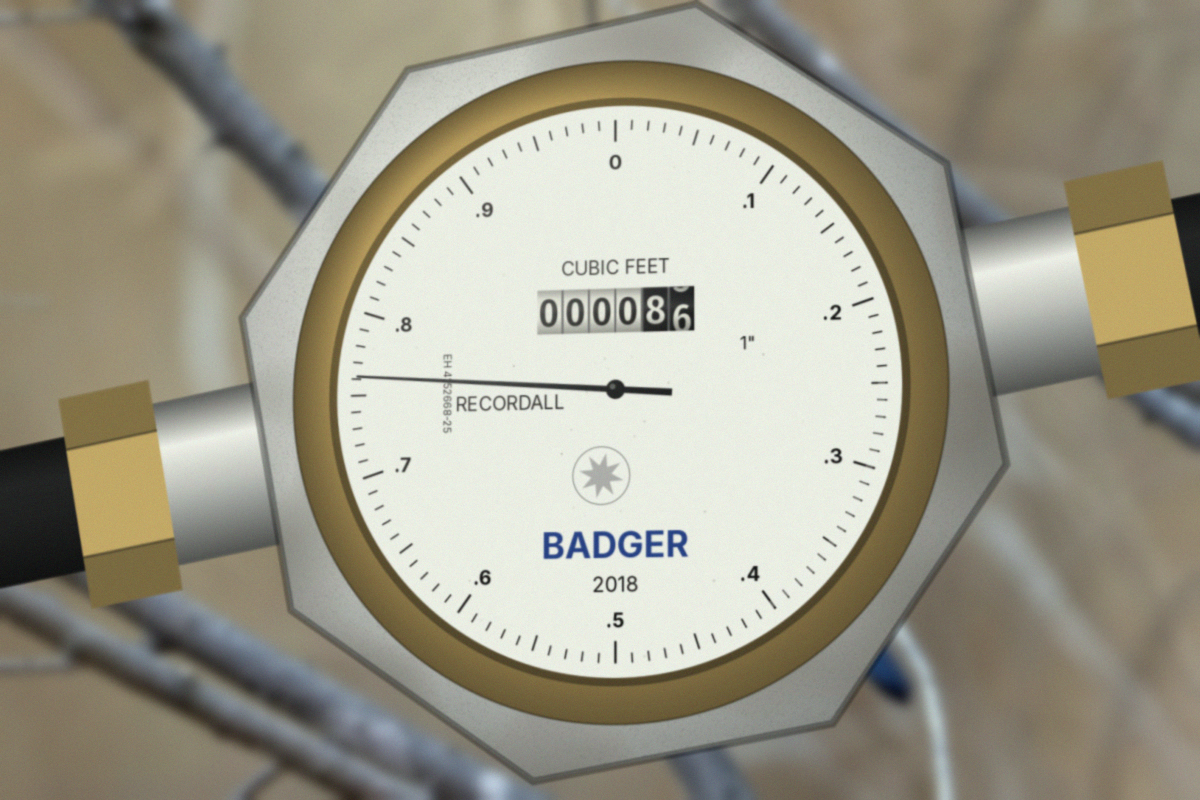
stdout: 85.76 ft³
